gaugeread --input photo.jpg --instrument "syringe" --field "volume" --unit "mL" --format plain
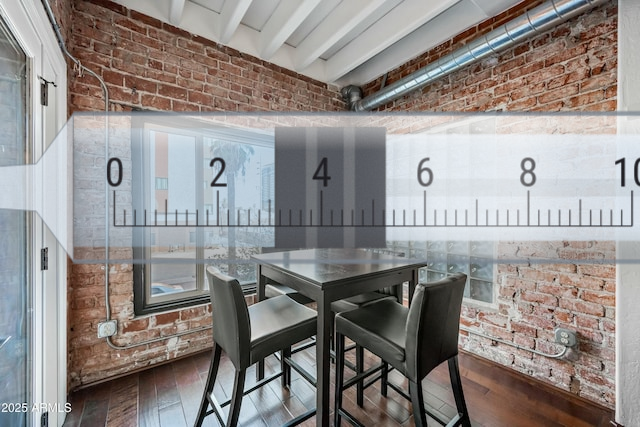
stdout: 3.1 mL
